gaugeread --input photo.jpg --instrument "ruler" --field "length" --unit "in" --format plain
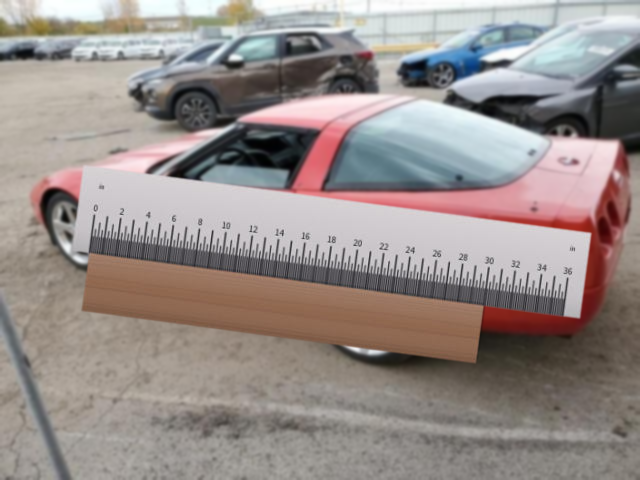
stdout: 30 in
